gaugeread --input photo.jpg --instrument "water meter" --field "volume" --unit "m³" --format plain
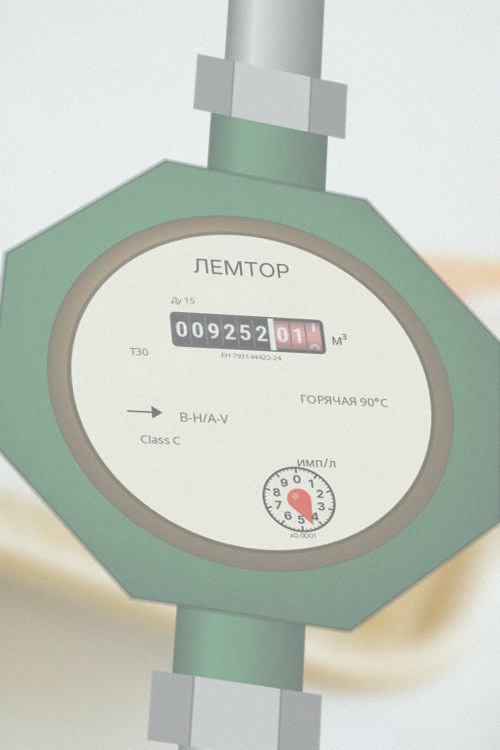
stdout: 9252.0114 m³
